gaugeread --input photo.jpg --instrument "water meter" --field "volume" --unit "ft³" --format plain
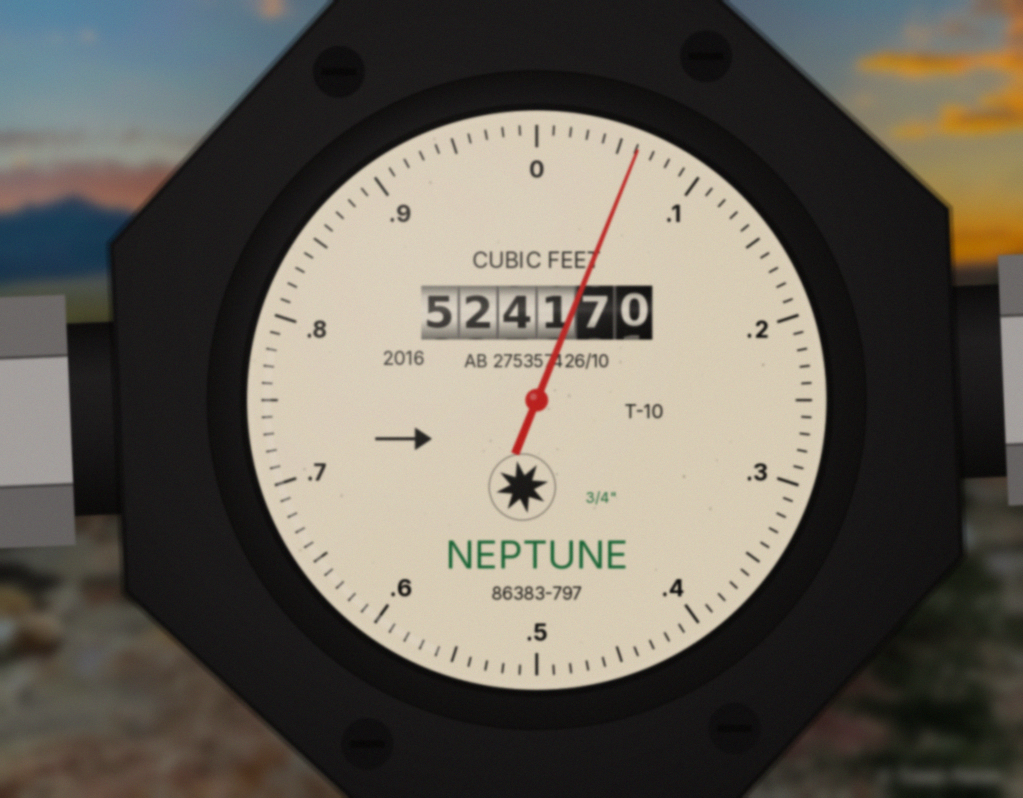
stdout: 524170.06 ft³
